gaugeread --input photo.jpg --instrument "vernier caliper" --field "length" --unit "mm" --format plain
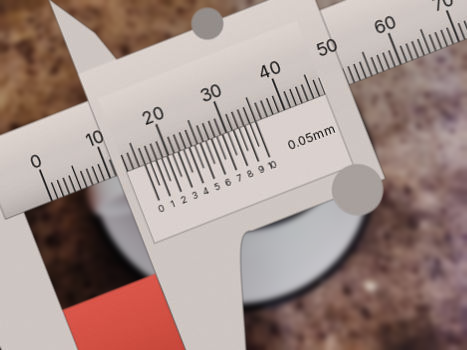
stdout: 16.0 mm
